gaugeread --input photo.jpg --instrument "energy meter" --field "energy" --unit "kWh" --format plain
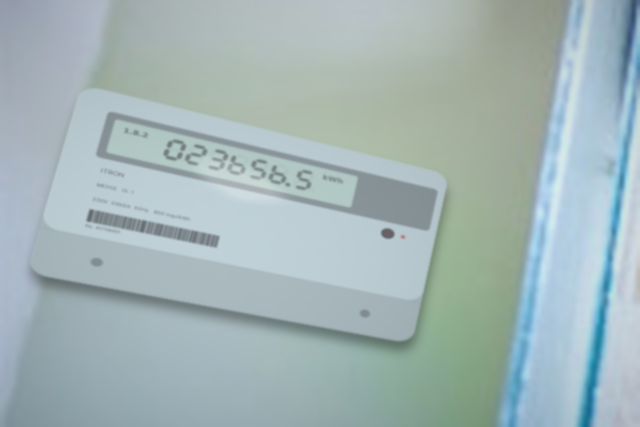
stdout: 23656.5 kWh
